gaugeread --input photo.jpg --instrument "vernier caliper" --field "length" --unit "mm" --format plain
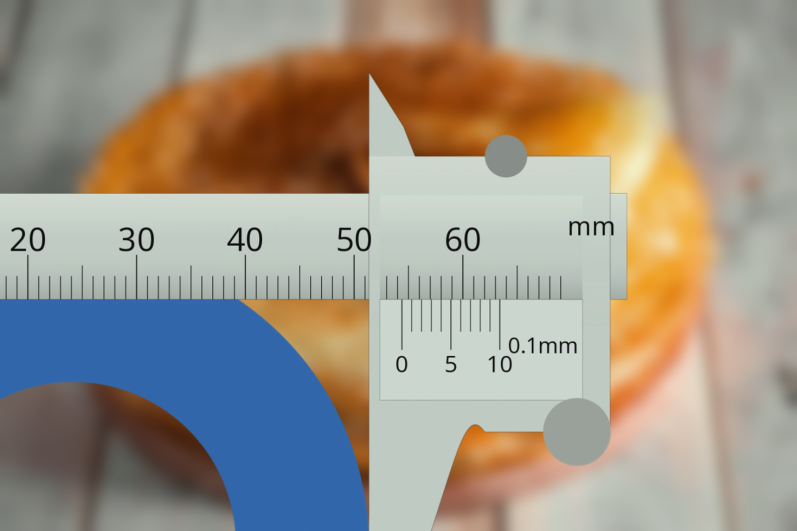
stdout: 54.4 mm
